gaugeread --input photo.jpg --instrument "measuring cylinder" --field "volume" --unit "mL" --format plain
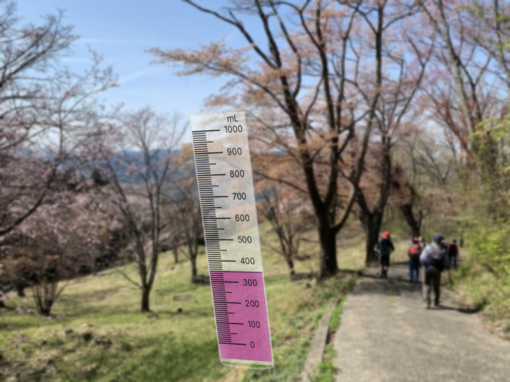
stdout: 350 mL
